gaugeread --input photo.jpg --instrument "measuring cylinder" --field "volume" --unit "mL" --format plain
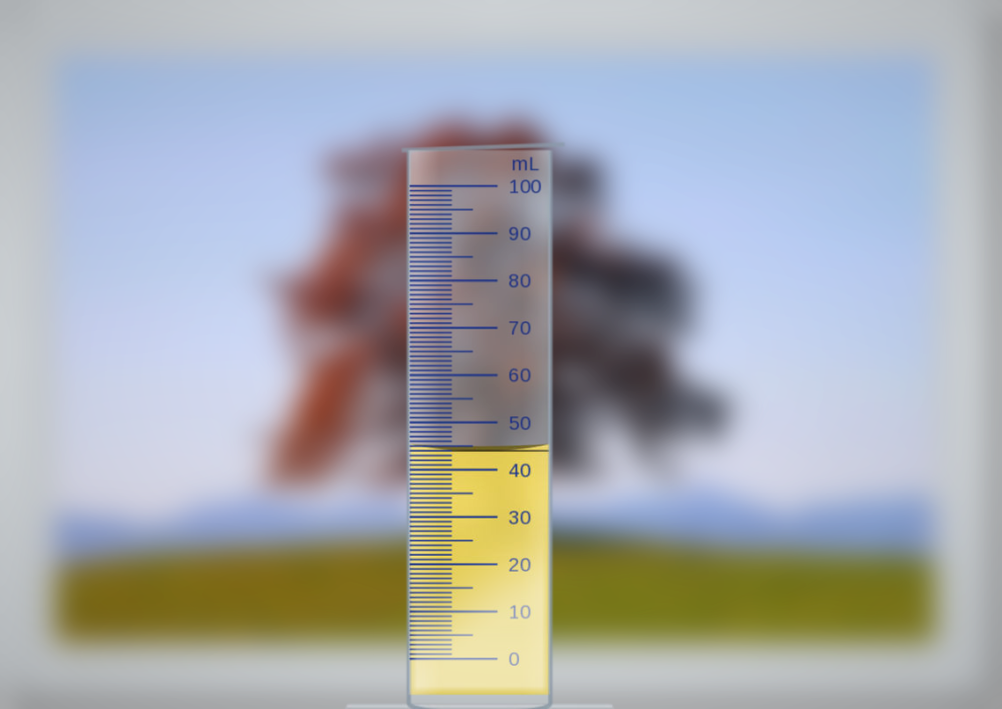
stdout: 44 mL
